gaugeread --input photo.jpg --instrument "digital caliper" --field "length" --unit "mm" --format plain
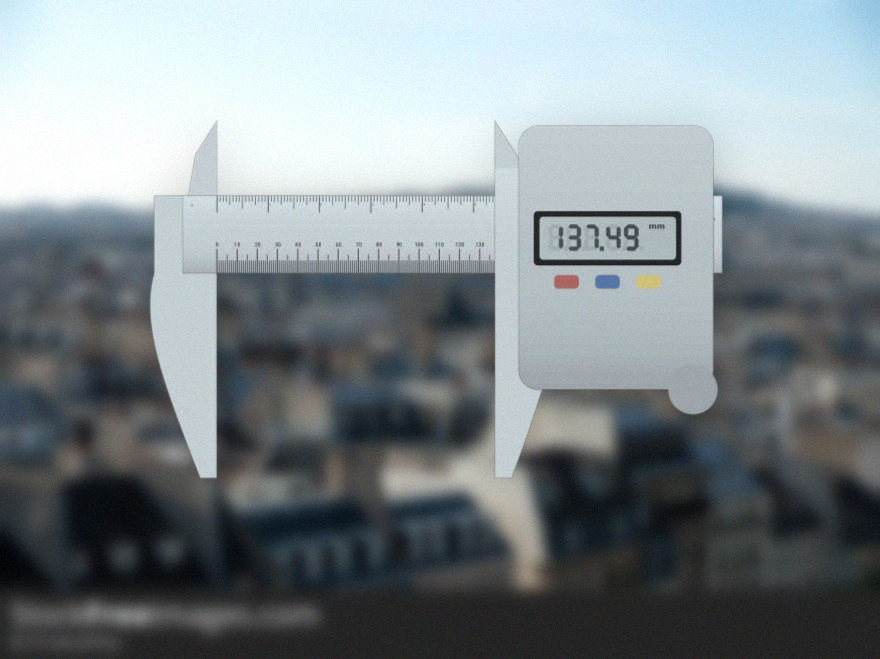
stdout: 137.49 mm
